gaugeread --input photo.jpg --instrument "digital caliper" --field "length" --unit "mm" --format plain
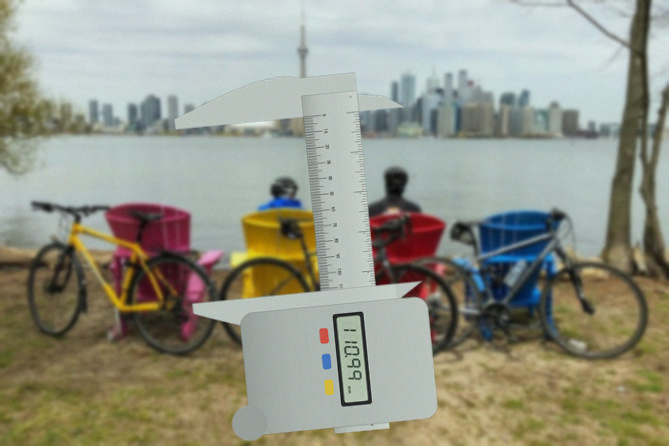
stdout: 110.99 mm
